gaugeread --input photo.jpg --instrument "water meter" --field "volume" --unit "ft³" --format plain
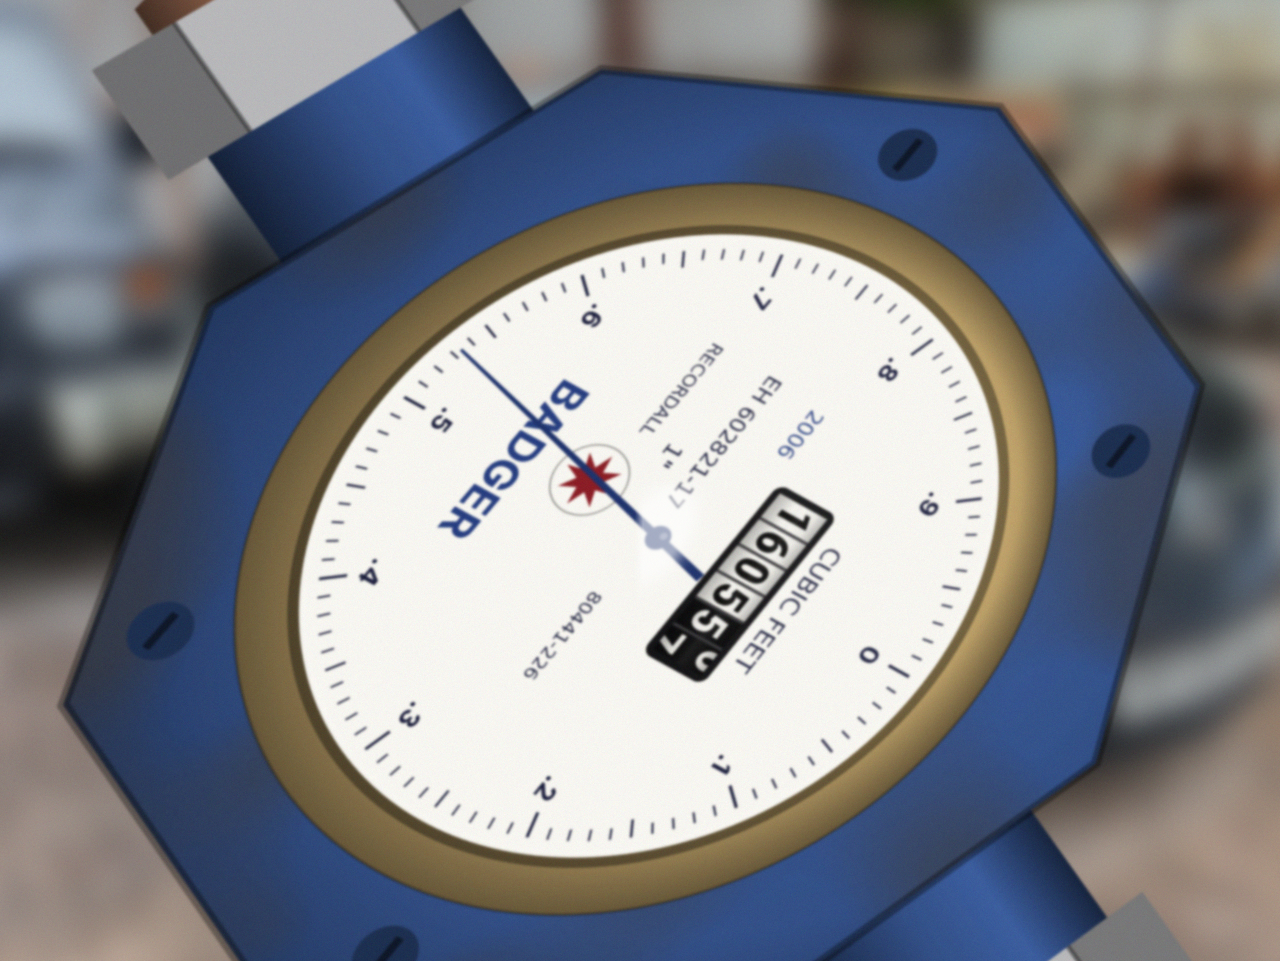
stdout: 160556.53 ft³
